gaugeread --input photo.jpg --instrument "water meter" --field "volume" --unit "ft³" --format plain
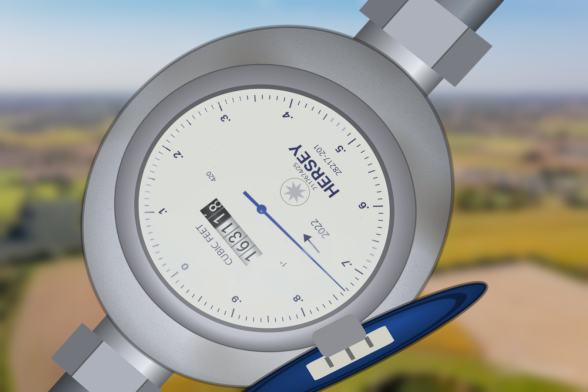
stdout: 163117.73 ft³
